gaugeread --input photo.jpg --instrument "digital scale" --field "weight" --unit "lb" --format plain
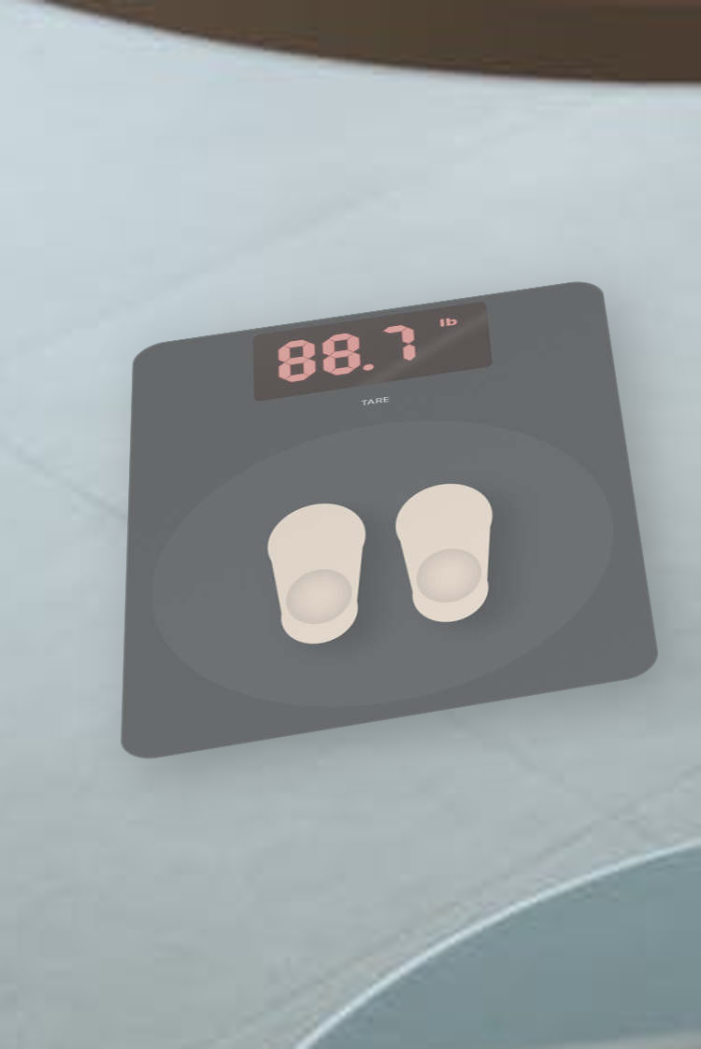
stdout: 88.7 lb
